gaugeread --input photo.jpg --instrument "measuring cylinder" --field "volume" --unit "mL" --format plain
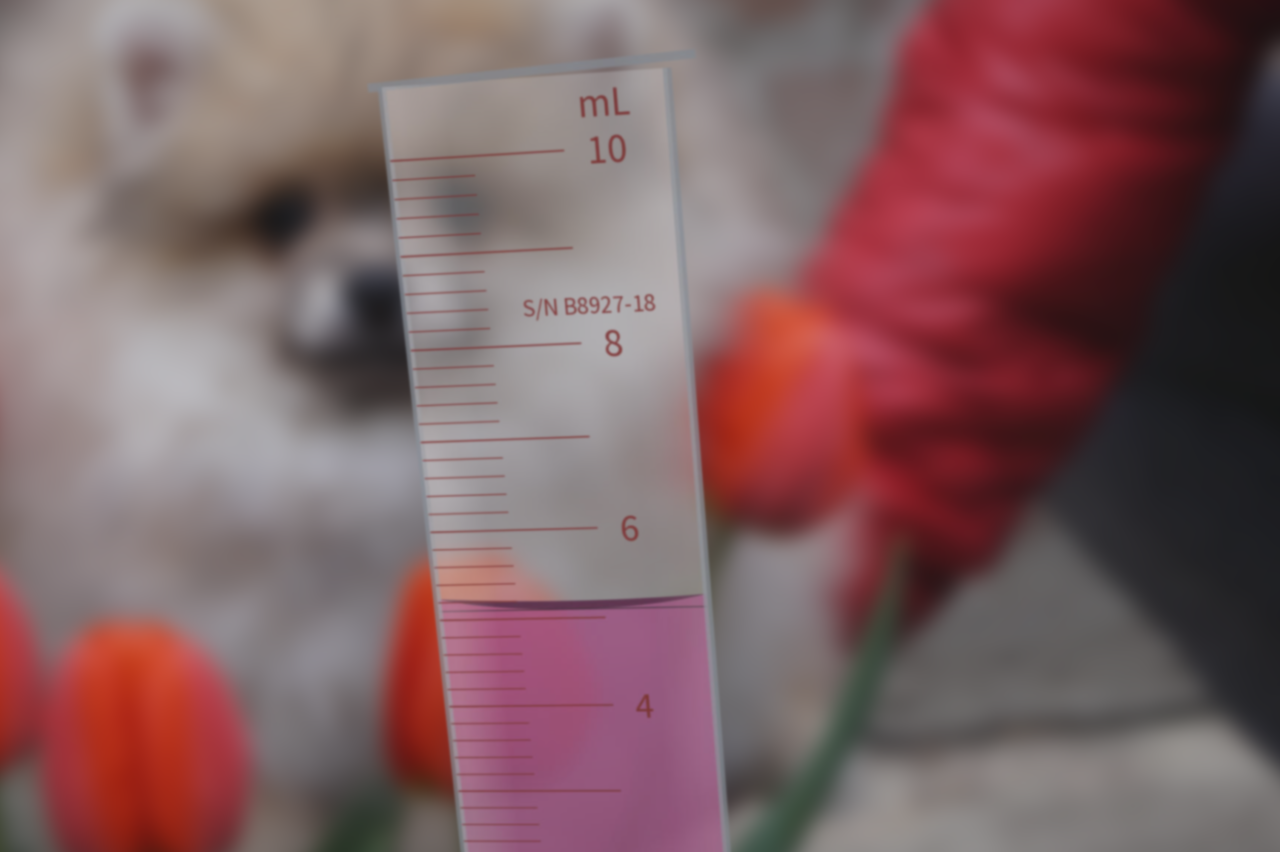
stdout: 5.1 mL
